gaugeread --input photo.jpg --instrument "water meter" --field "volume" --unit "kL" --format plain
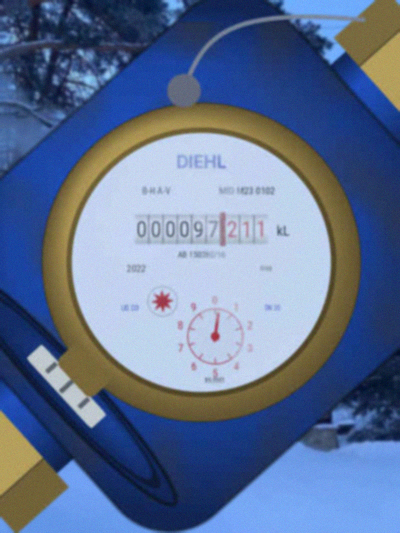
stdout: 97.2110 kL
